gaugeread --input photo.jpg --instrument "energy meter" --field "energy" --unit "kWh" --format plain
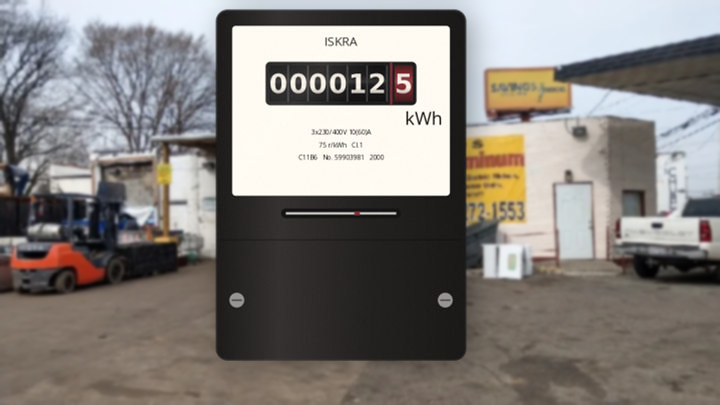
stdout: 12.5 kWh
